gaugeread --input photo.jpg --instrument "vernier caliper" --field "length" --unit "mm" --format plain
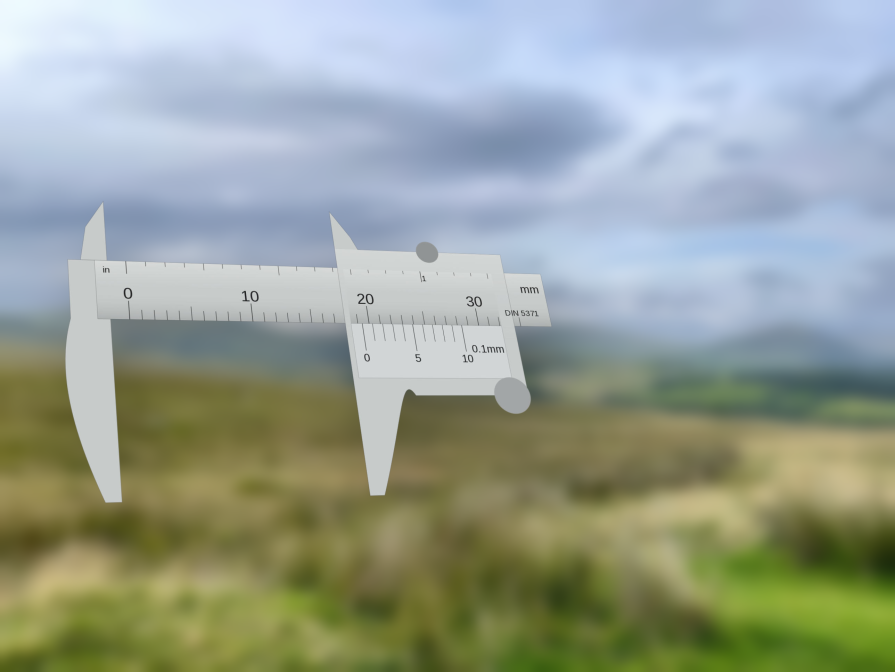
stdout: 19.4 mm
